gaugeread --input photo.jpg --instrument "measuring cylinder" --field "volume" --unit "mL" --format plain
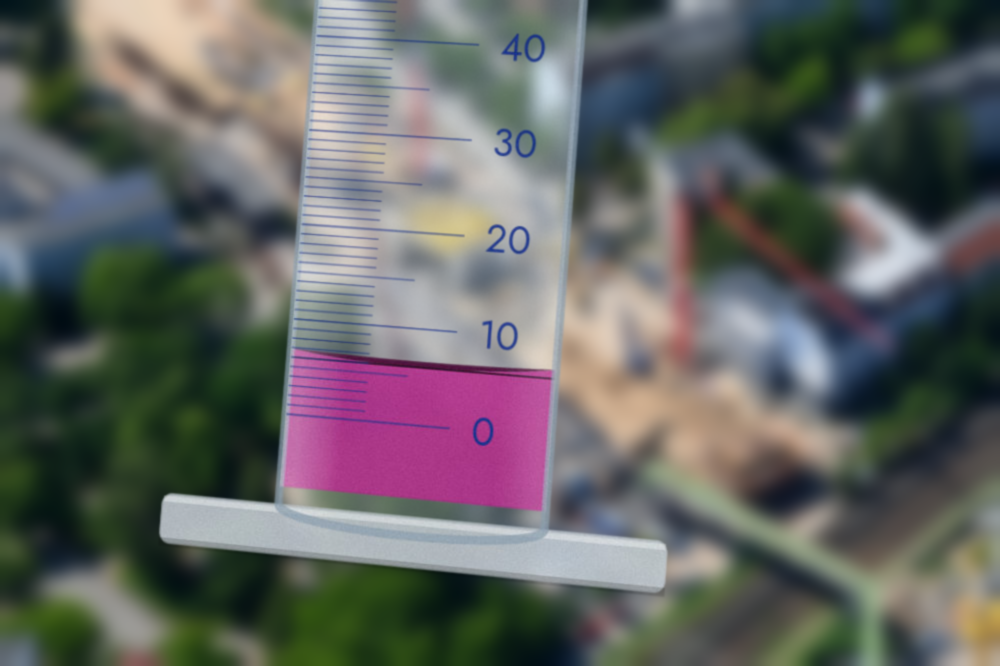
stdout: 6 mL
